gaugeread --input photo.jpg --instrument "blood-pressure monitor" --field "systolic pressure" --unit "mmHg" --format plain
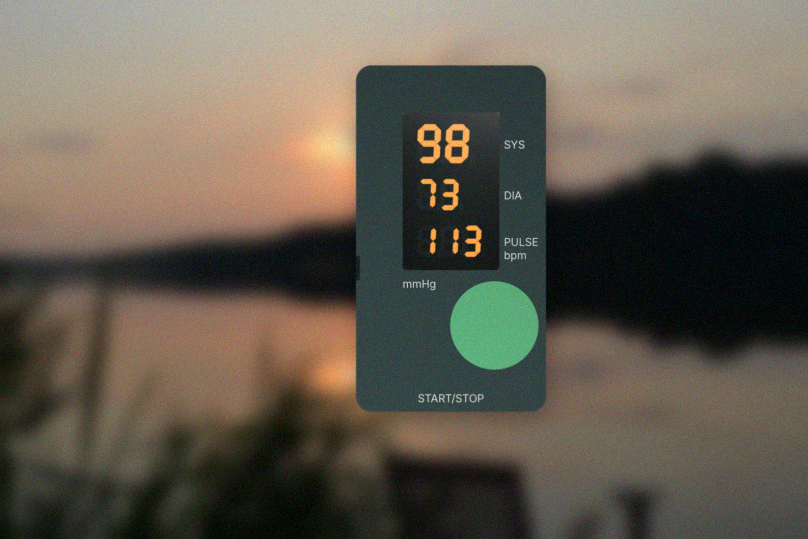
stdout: 98 mmHg
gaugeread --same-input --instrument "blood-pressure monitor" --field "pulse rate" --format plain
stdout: 113 bpm
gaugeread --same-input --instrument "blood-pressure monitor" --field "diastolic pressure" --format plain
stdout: 73 mmHg
